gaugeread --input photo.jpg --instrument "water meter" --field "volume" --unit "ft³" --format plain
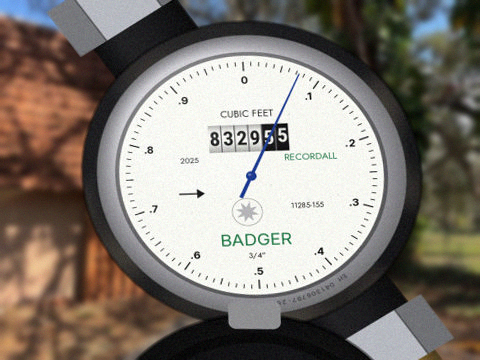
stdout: 832955.07 ft³
